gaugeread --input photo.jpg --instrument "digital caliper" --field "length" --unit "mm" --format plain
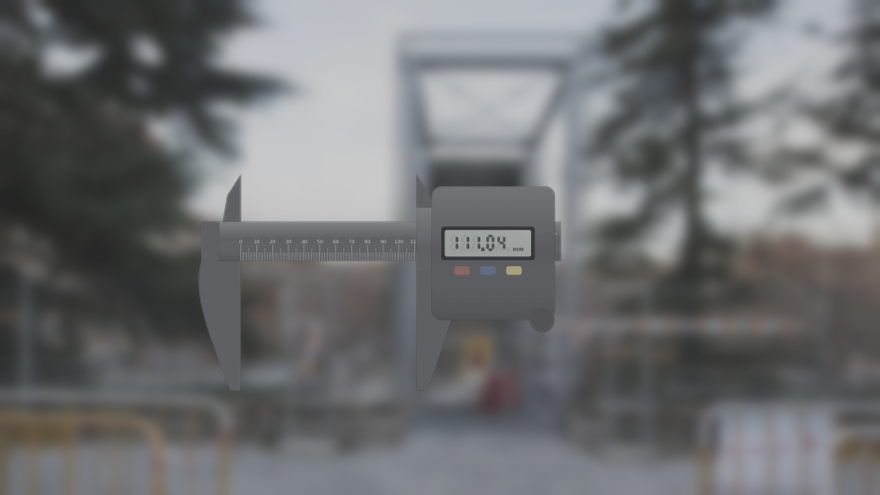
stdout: 111.04 mm
